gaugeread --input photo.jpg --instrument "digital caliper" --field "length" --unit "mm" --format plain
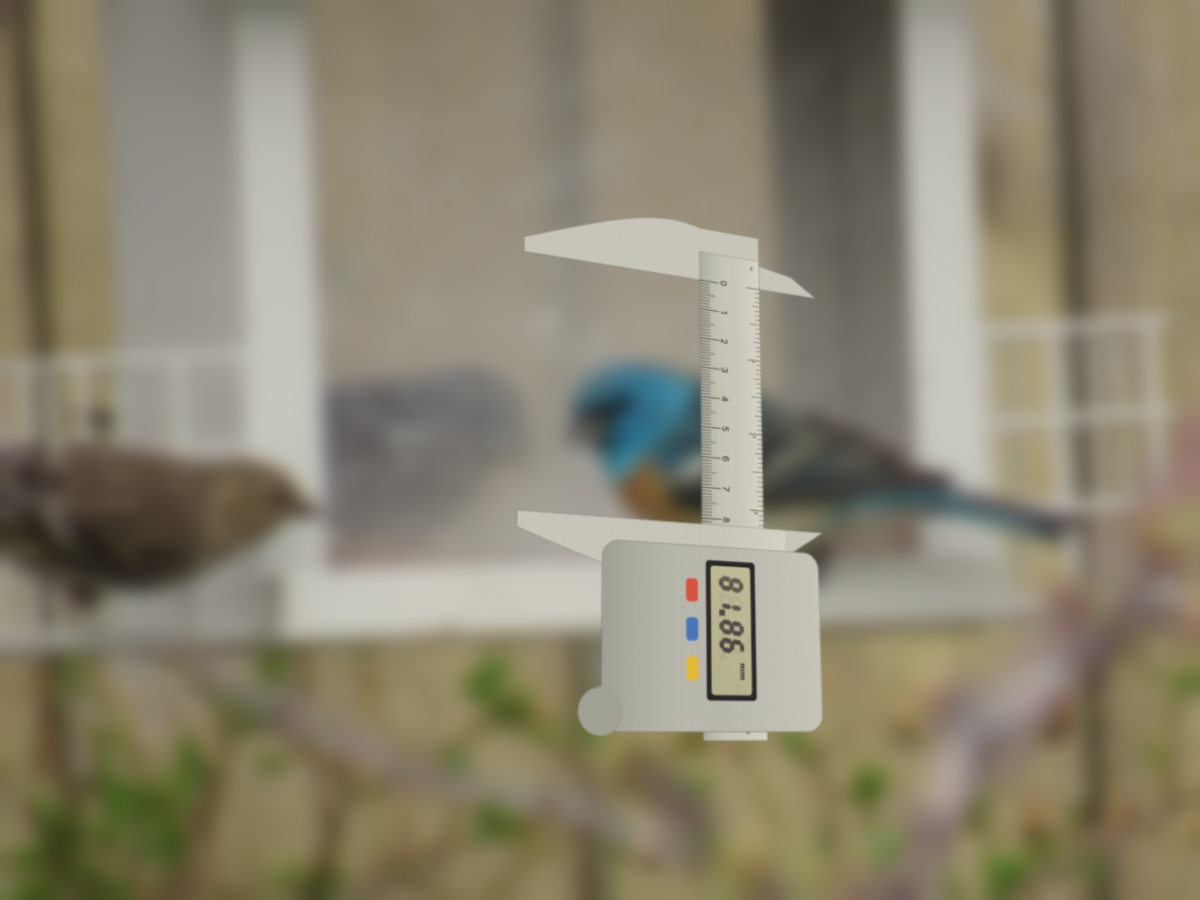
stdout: 81.86 mm
